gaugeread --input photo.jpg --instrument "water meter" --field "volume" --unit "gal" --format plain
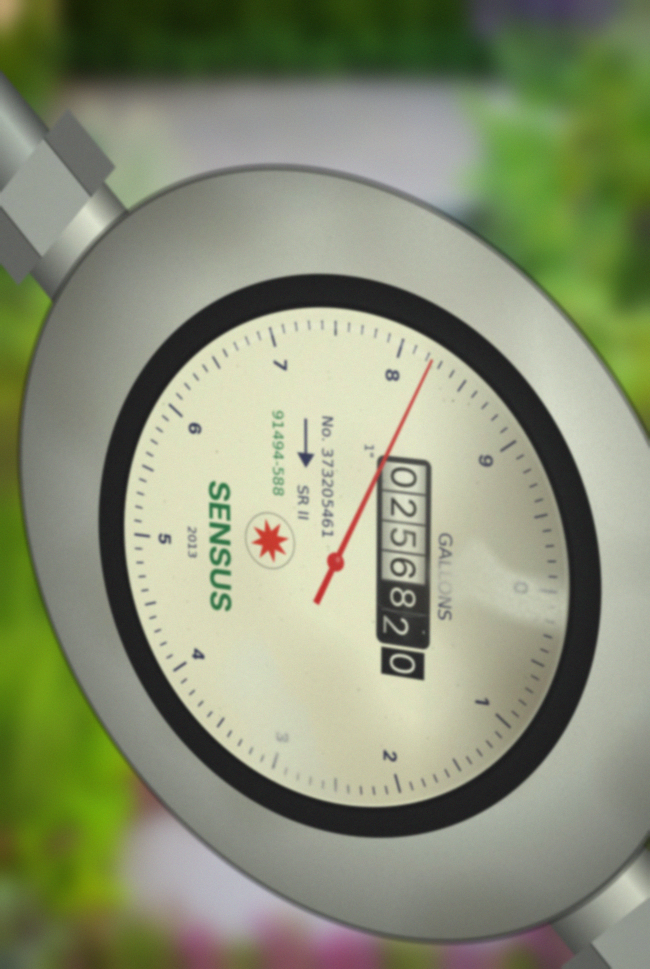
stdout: 256818.2 gal
